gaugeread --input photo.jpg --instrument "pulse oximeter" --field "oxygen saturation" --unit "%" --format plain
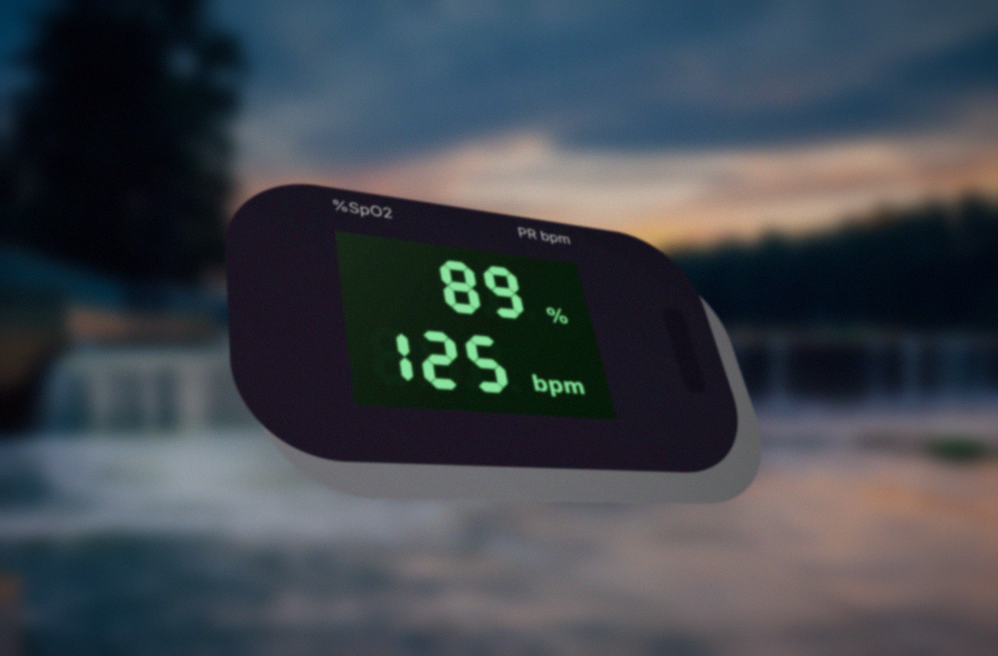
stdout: 89 %
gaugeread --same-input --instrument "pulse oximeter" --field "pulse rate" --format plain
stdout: 125 bpm
